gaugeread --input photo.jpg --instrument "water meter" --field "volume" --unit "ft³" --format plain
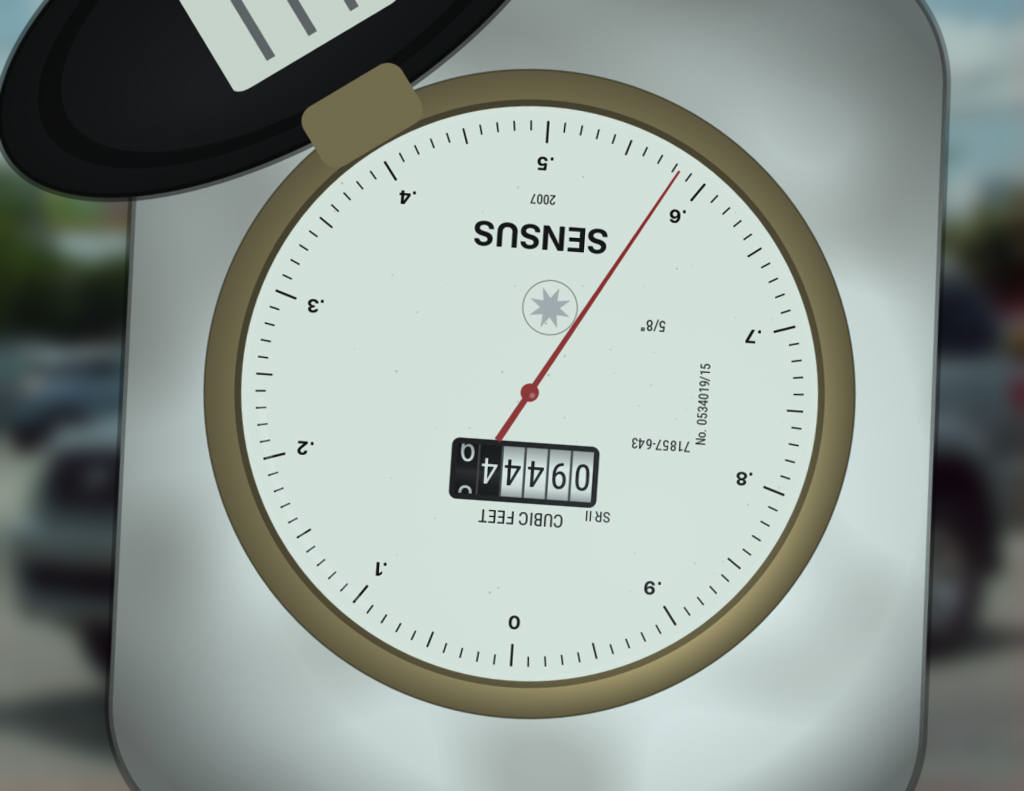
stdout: 94448.58 ft³
